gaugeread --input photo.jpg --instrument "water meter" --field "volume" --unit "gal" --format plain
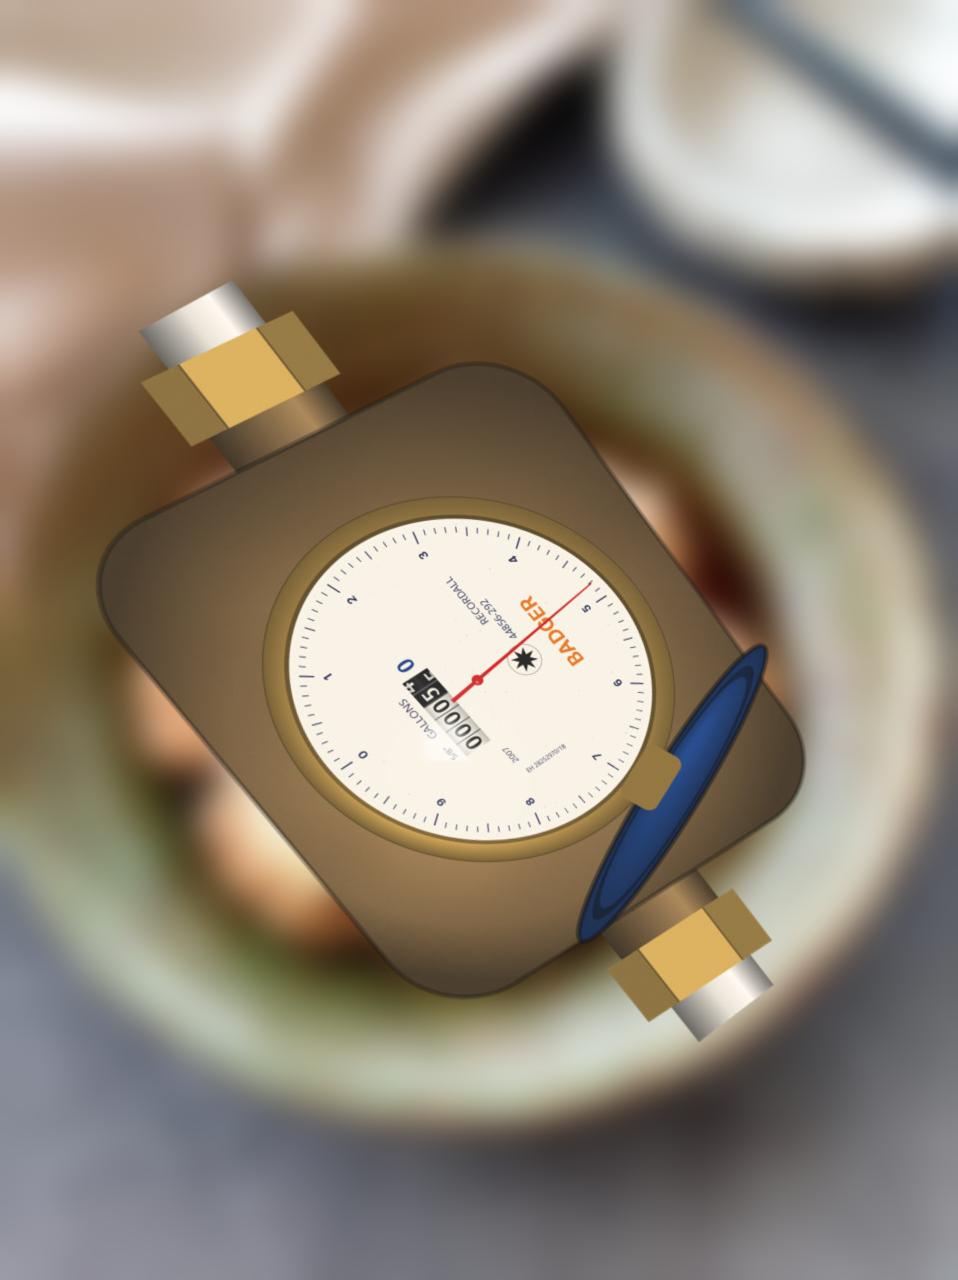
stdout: 544.8 gal
